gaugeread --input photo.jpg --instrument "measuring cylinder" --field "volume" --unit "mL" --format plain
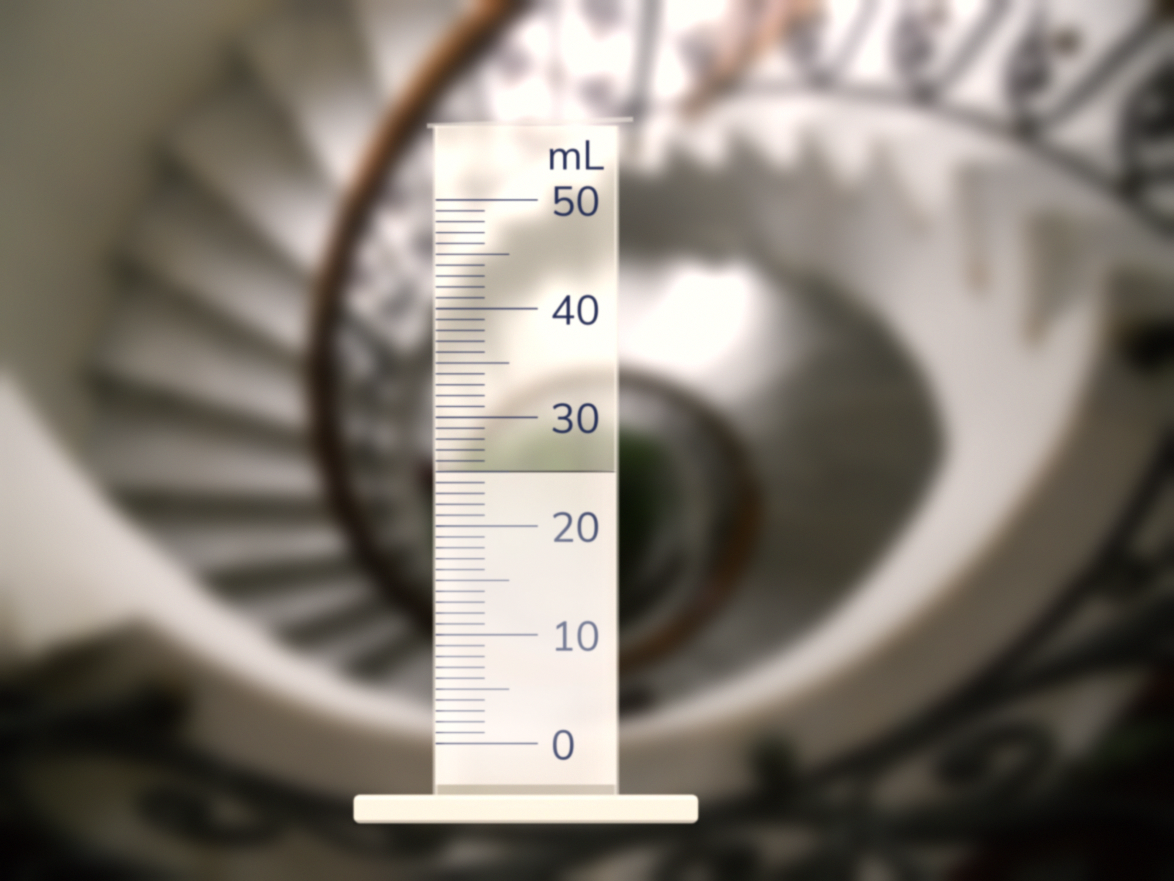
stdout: 25 mL
